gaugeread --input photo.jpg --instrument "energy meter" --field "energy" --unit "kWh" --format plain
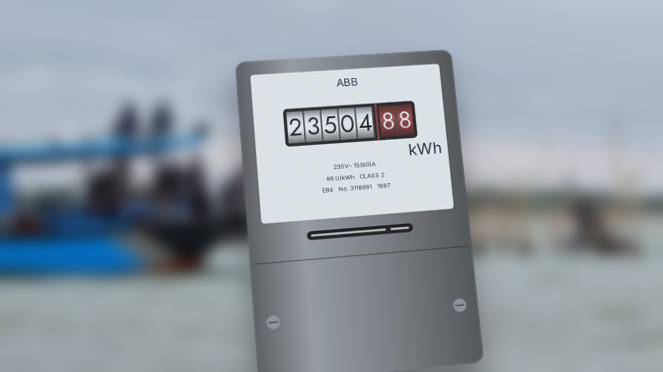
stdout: 23504.88 kWh
